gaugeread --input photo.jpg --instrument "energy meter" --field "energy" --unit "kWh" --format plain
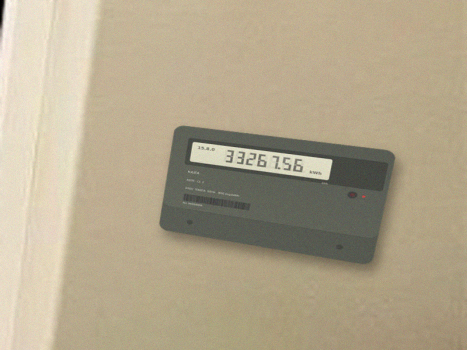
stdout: 33267.56 kWh
